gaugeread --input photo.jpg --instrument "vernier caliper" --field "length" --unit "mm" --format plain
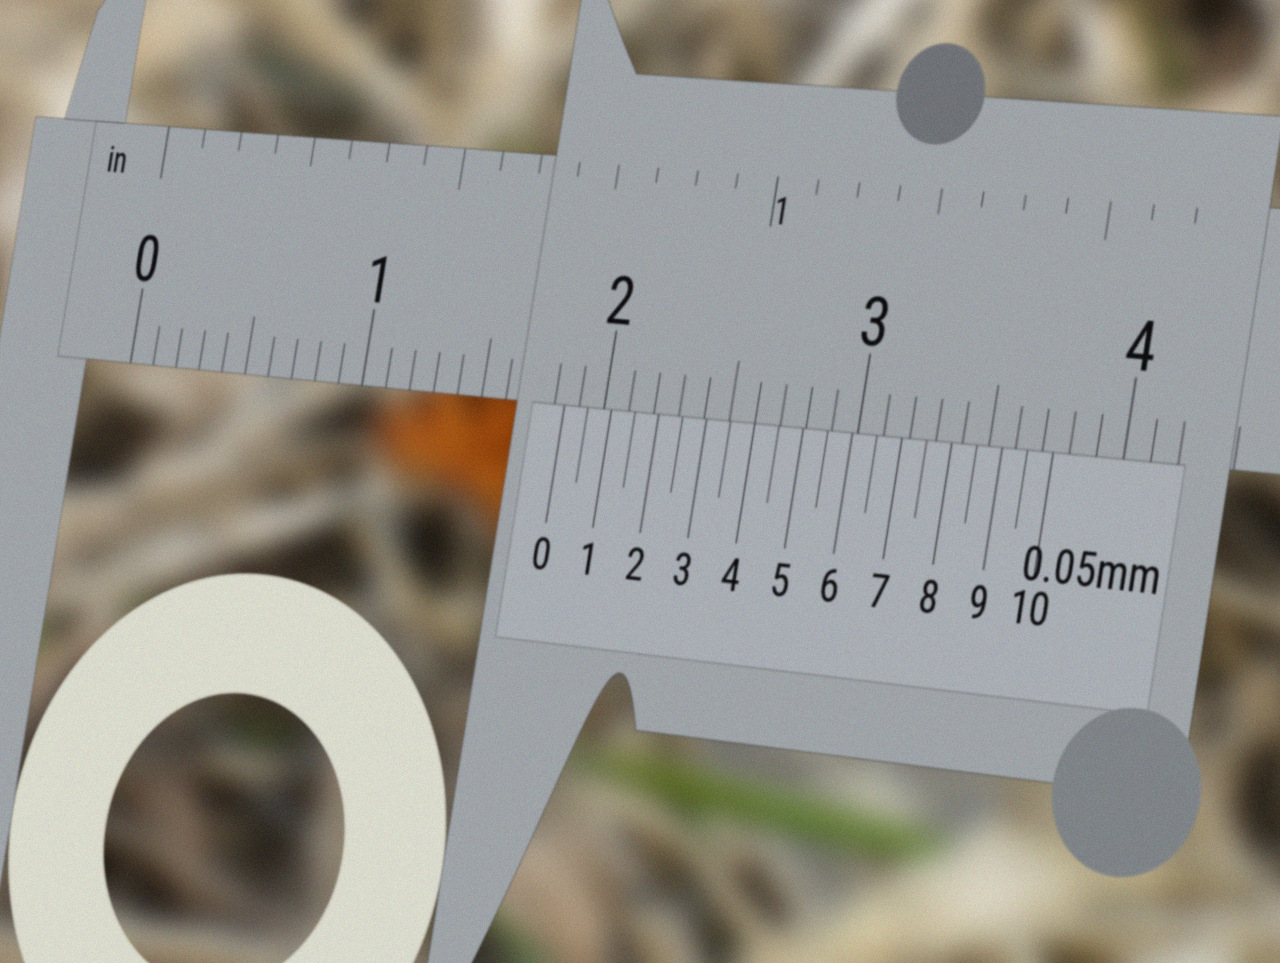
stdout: 18.4 mm
